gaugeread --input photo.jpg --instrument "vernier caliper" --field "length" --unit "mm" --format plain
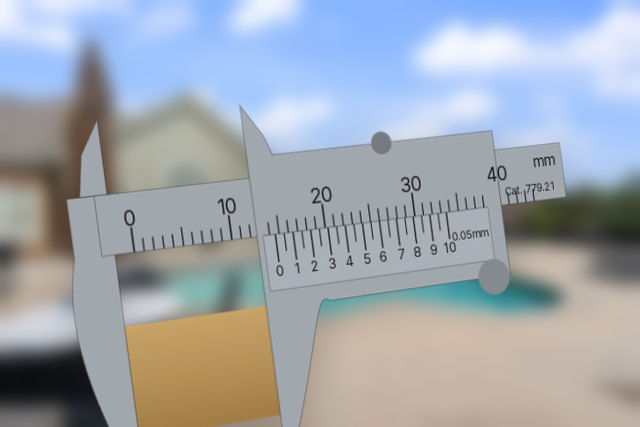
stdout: 14.6 mm
